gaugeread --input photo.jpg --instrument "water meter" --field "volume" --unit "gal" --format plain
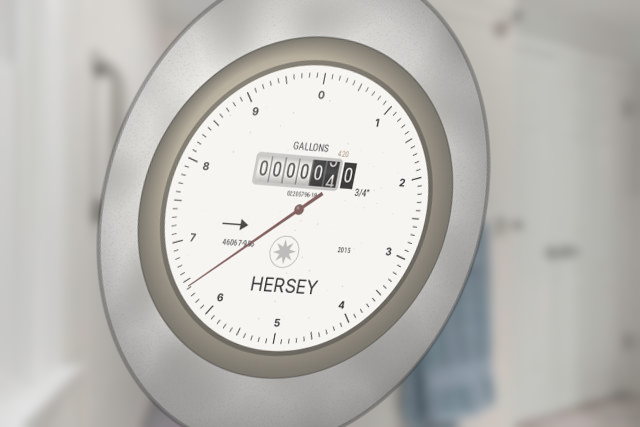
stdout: 36.4 gal
